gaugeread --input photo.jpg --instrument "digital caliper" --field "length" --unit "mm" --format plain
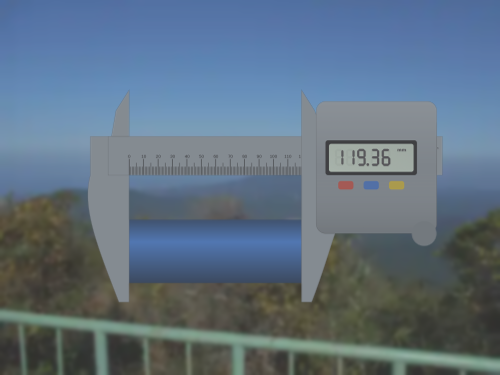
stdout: 119.36 mm
